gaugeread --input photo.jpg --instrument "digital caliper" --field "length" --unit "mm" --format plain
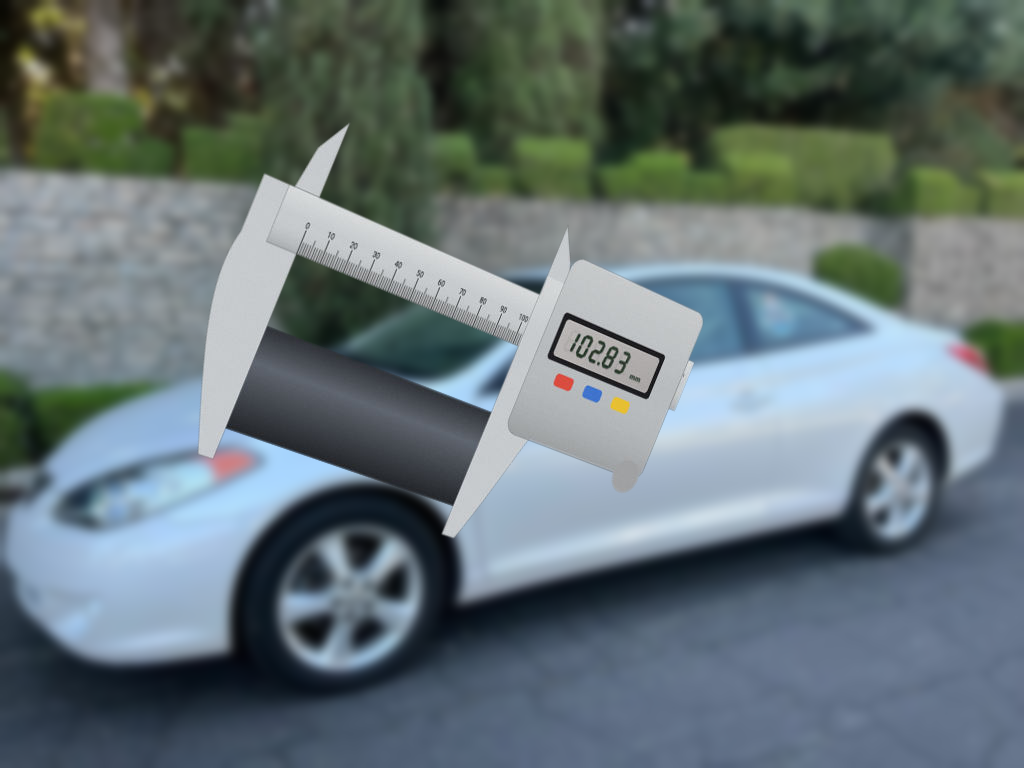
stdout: 102.83 mm
